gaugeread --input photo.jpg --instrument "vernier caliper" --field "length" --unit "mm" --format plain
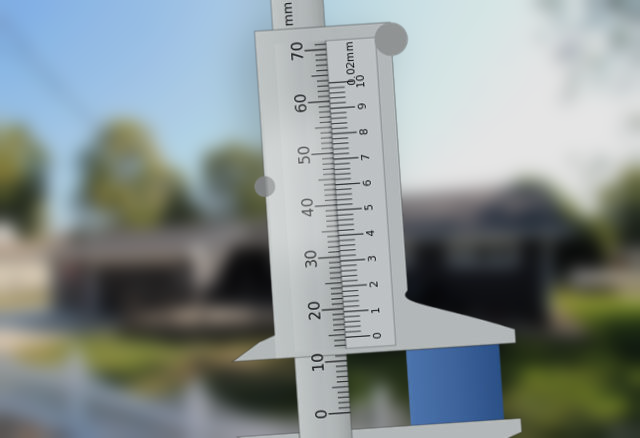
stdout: 14.5 mm
